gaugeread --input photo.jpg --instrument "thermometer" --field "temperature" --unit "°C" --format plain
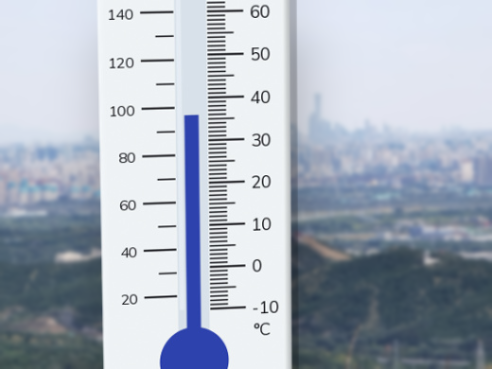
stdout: 36 °C
